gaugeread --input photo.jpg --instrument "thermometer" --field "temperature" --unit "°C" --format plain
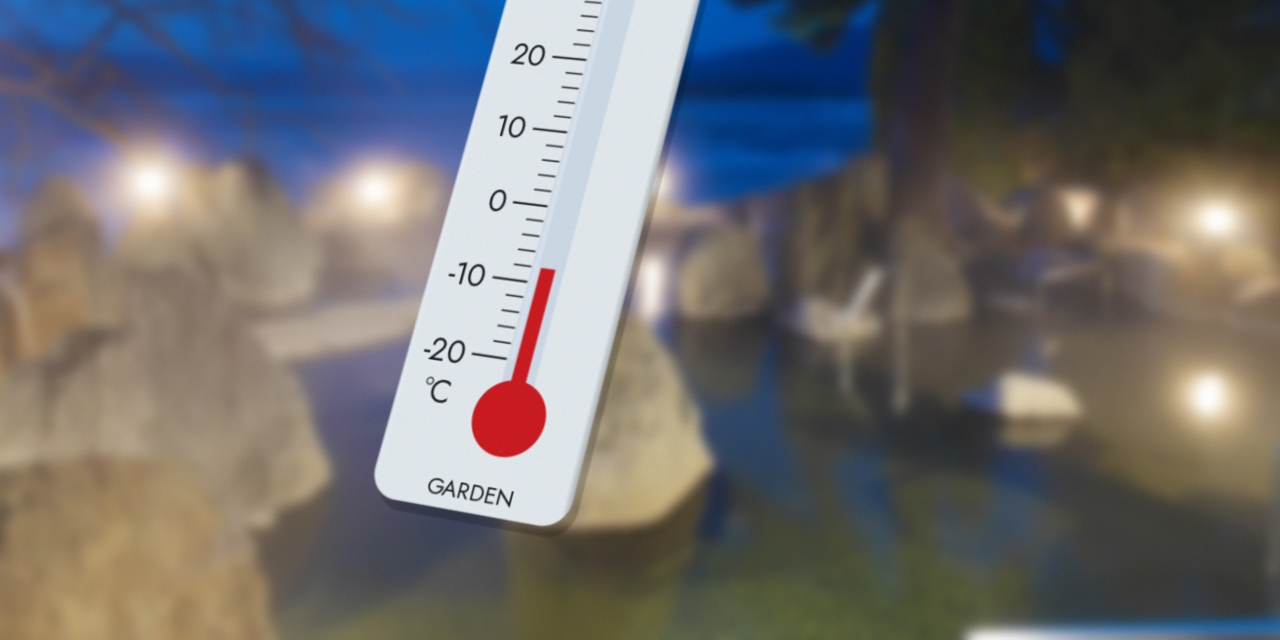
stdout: -8 °C
